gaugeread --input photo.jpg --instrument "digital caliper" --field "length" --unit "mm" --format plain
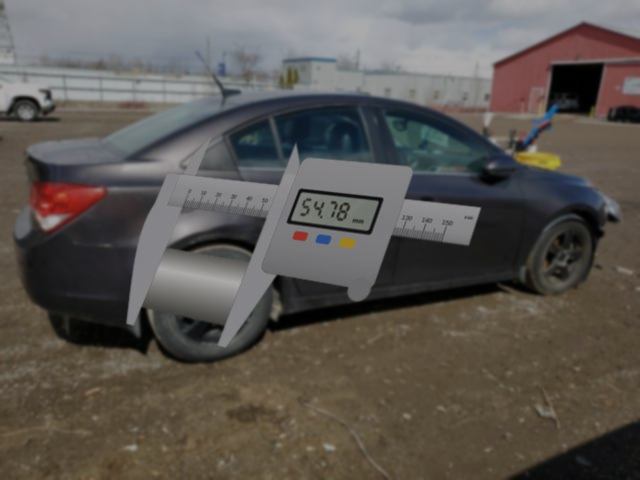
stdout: 54.78 mm
